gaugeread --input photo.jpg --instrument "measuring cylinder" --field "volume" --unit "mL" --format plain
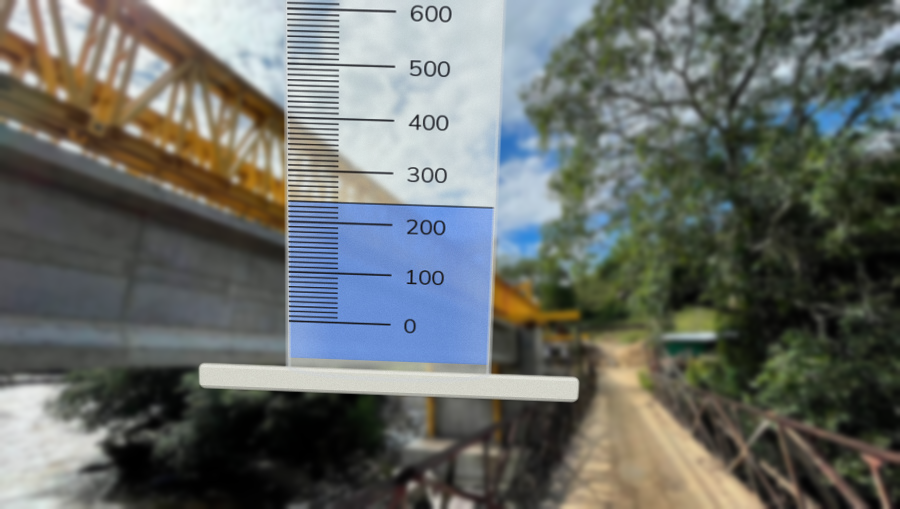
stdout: 240 mL
